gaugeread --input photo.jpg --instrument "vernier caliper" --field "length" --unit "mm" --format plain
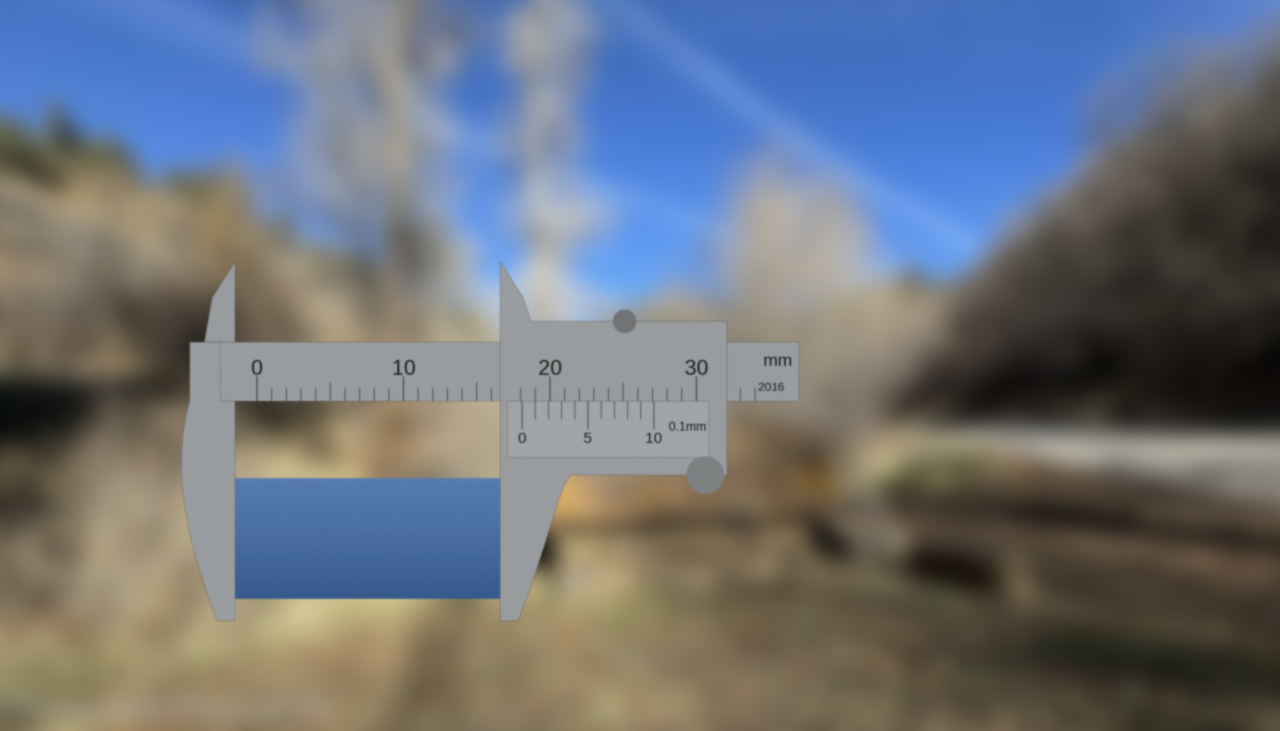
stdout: 18.1 mm
